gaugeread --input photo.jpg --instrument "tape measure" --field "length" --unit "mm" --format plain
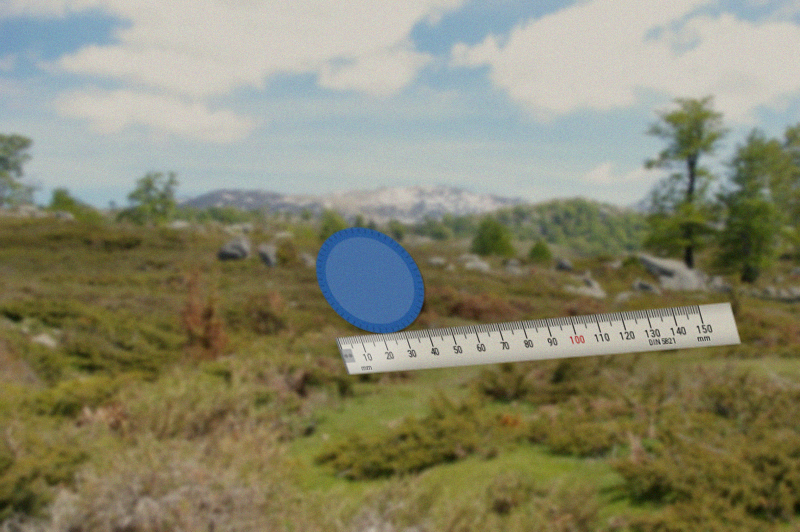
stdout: 45 mm
